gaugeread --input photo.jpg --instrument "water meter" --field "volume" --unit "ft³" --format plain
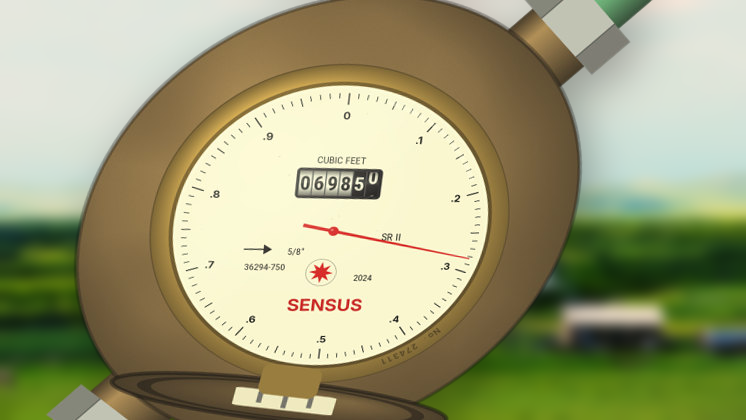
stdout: 69850.28 ft³
